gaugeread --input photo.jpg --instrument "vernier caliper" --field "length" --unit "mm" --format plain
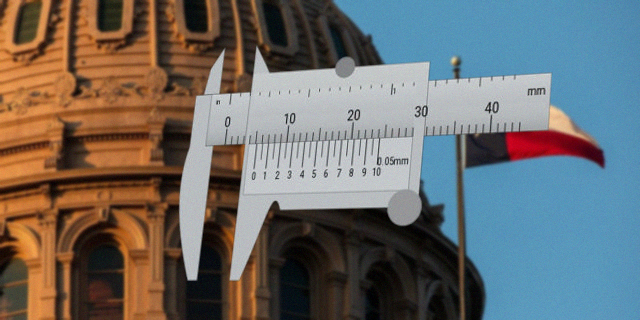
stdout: 5.2 mm
